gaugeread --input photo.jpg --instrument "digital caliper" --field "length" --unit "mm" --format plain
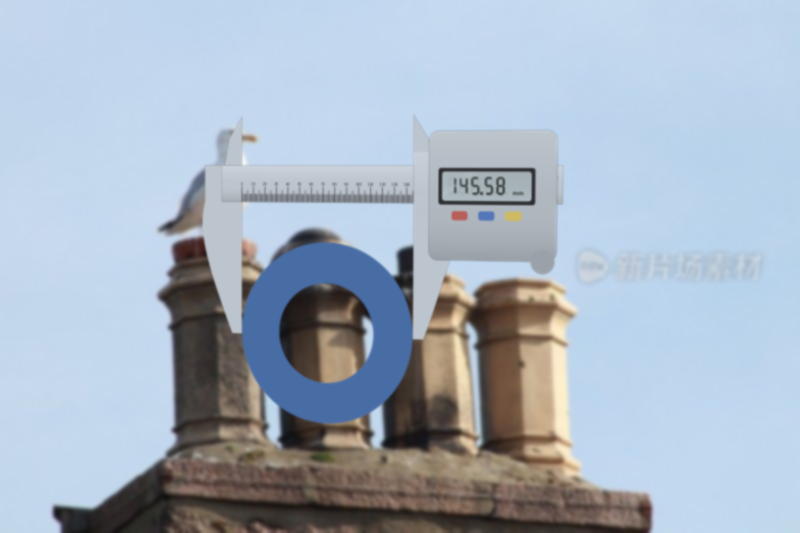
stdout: 145.58 mm
